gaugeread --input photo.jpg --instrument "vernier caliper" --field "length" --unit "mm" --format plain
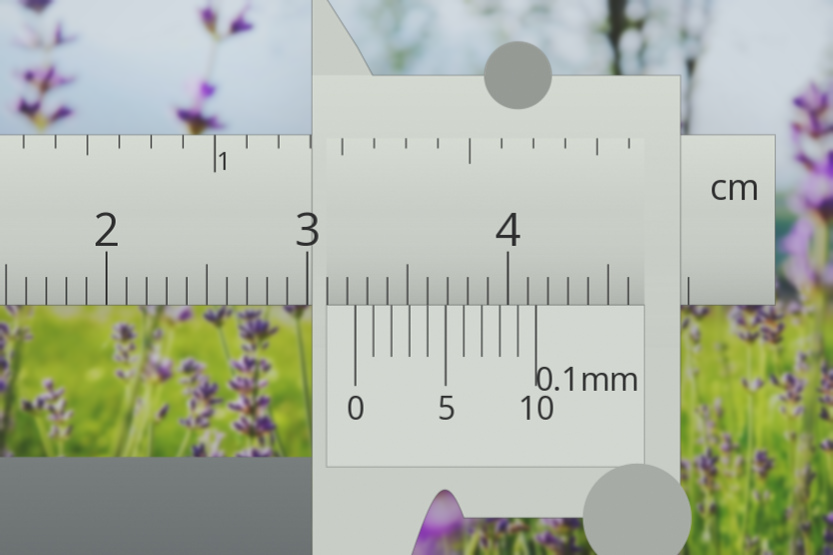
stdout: 32.4 mm
